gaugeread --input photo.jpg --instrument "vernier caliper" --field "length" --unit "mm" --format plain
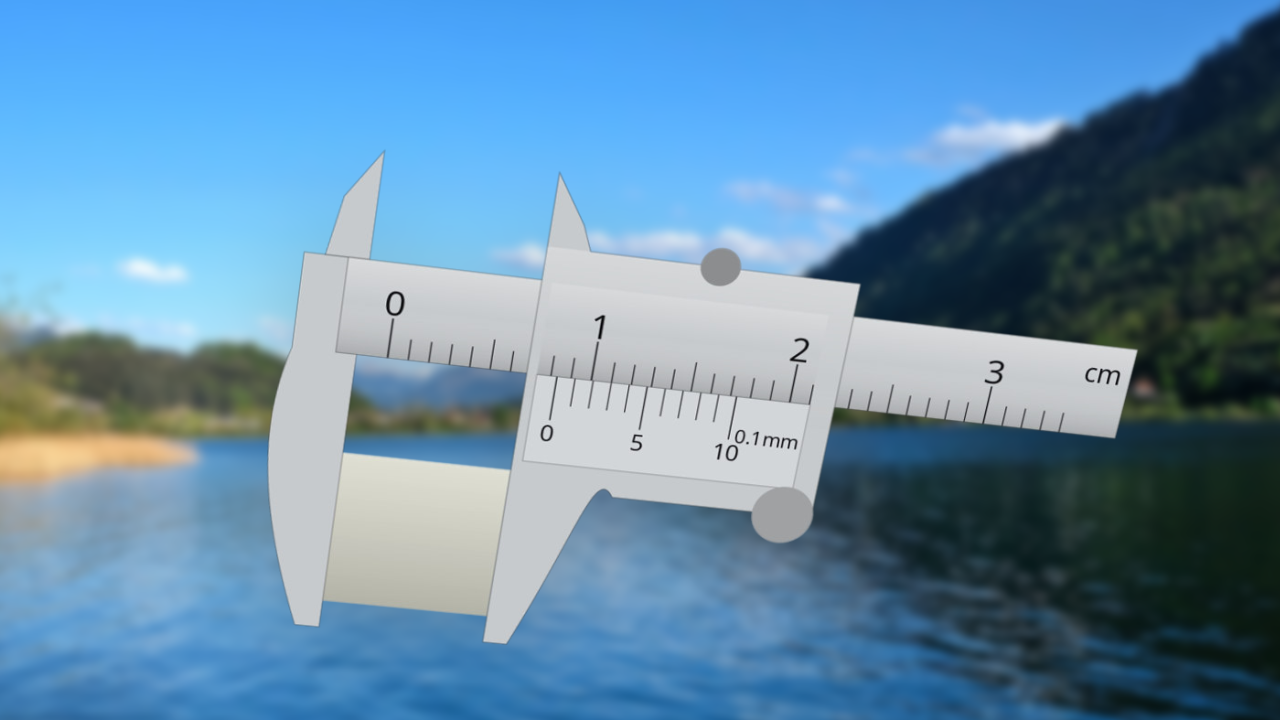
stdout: 8.3 mm
